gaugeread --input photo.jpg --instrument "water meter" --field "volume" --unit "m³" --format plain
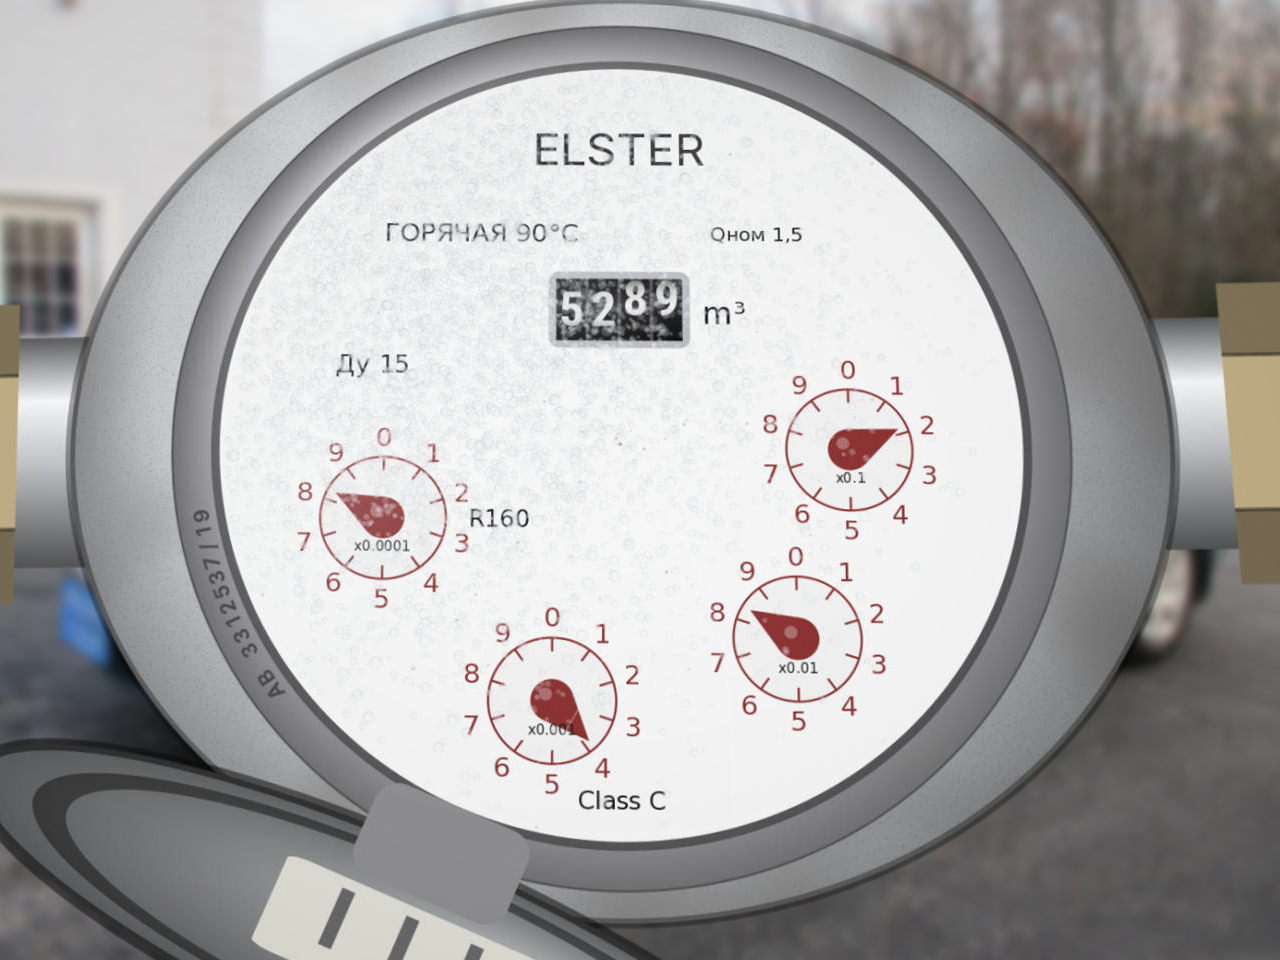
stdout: 5289.1838 m³
